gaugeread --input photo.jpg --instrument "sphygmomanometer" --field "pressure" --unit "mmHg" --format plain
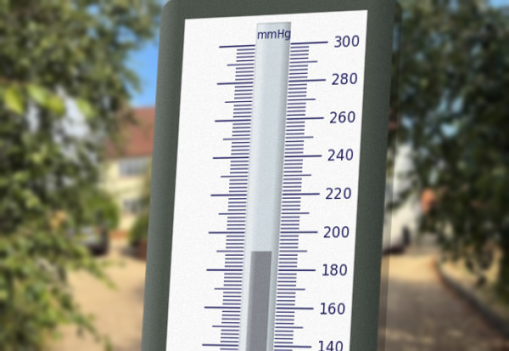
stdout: 190 mmHg
